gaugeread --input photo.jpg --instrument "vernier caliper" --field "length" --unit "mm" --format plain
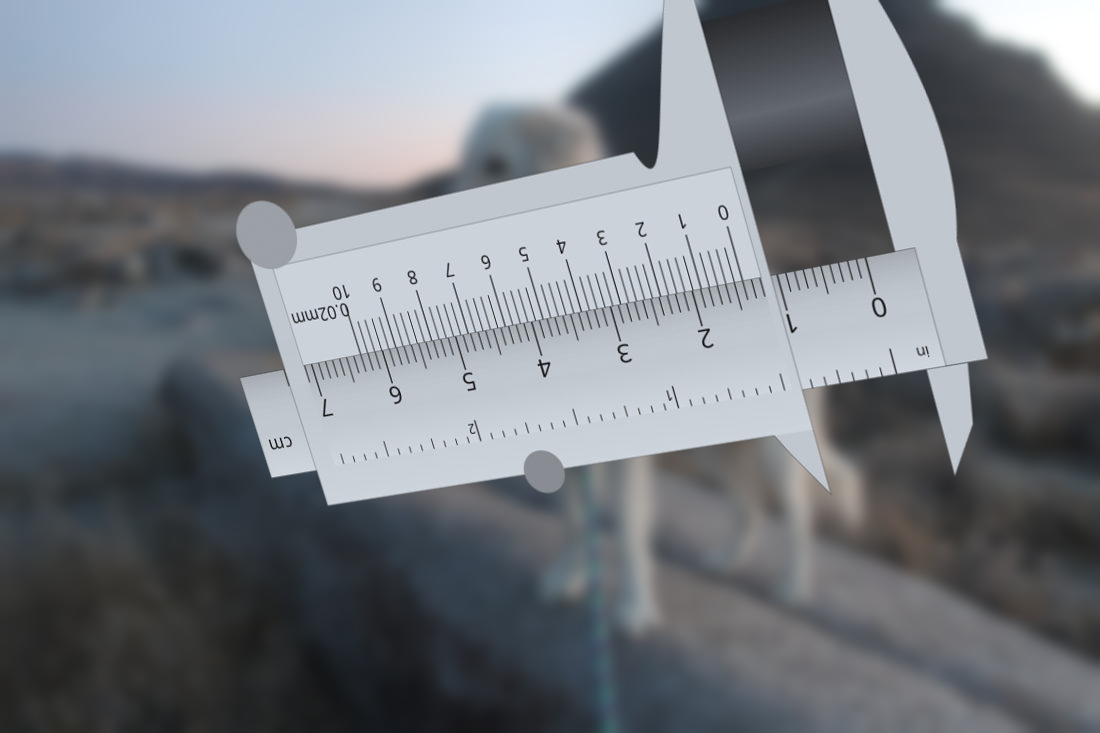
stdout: 14.0 mm
